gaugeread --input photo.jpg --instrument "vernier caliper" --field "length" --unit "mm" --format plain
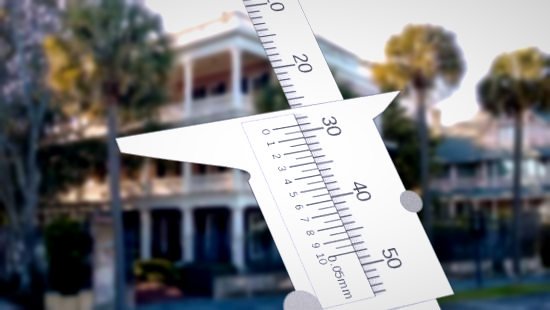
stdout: 29.0 mm
